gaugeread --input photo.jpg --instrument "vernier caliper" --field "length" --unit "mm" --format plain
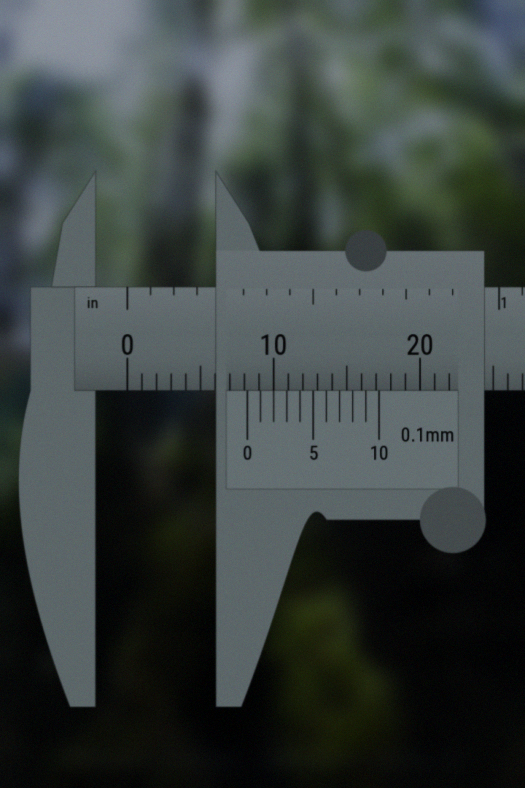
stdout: 8.2 mm
